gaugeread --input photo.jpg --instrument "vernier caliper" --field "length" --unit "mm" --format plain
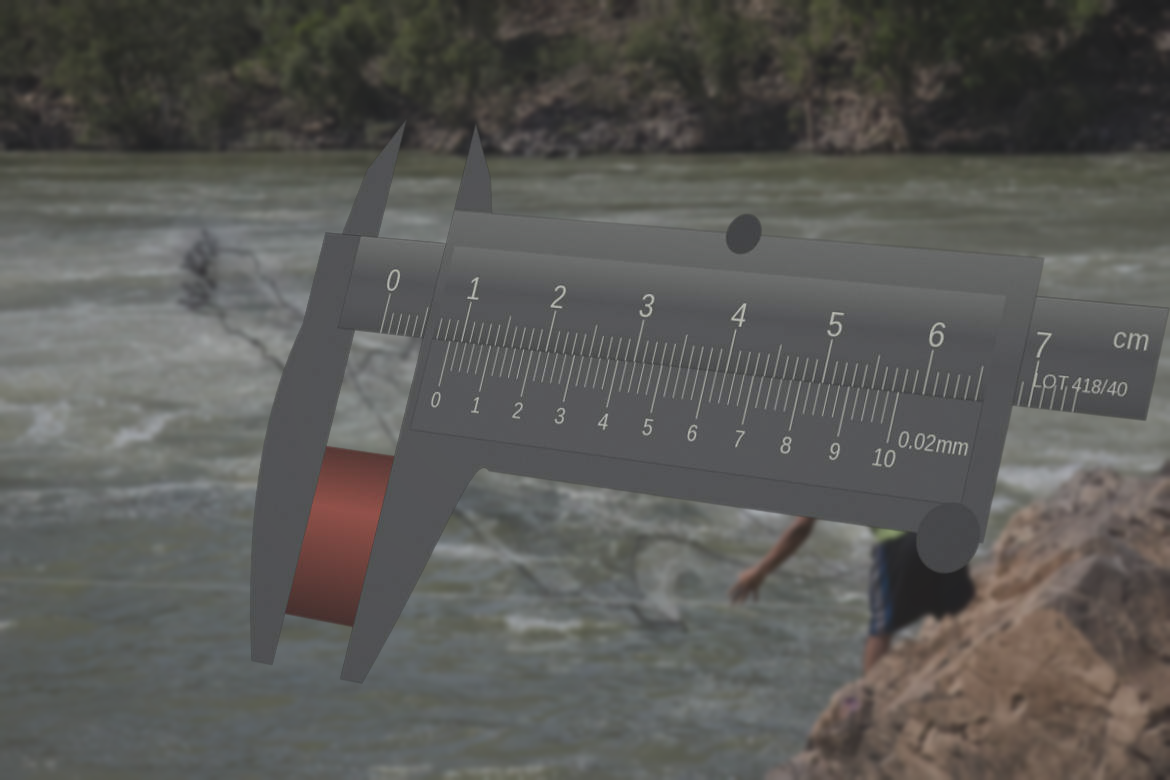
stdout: 8.6 mm
